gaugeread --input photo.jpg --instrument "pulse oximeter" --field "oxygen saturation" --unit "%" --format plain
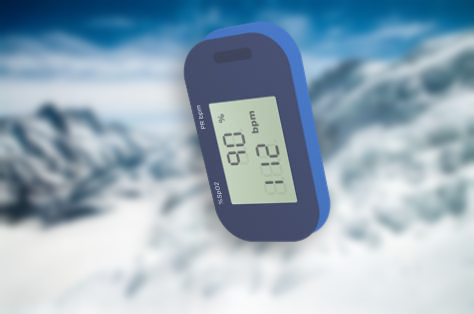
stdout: 90 %
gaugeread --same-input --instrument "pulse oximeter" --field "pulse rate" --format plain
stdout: 112 bpm
